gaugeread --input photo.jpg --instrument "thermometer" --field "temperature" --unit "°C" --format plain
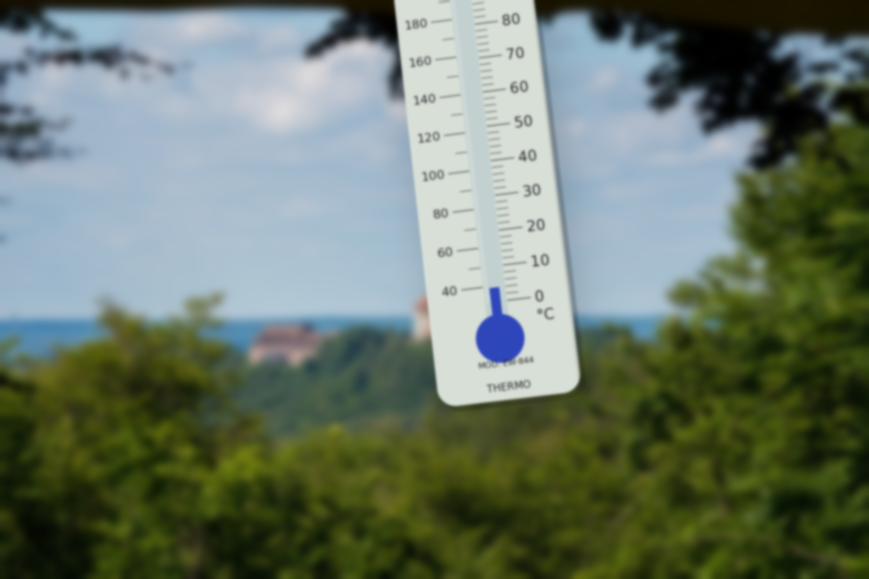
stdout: 4 °C
